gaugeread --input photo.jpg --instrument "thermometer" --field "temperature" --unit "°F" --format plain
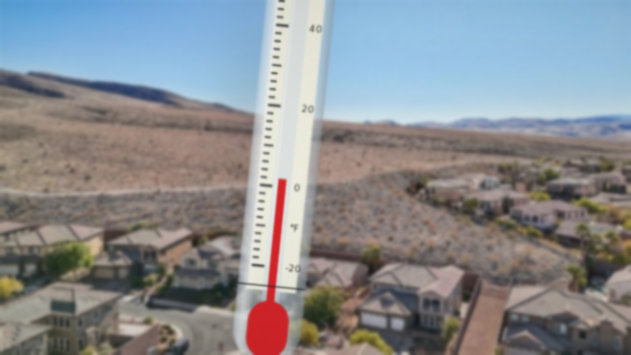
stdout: 2 °F
